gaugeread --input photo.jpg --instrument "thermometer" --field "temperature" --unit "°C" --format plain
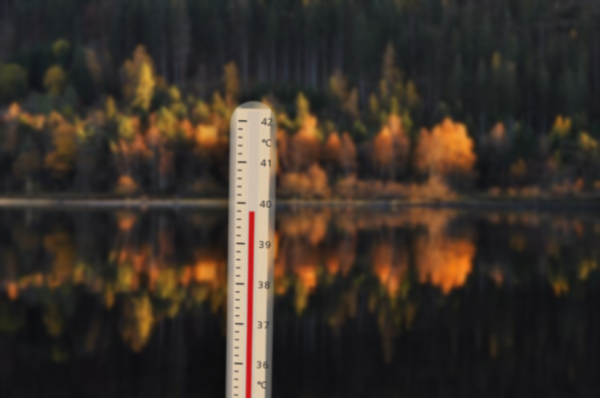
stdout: 39.8 °C
